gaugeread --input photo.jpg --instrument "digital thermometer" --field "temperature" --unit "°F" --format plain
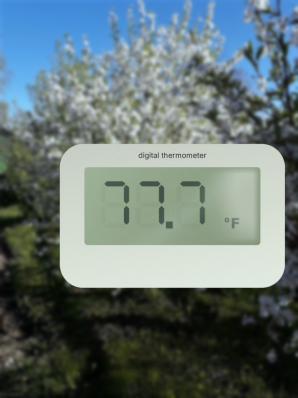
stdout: 77.7 °F
